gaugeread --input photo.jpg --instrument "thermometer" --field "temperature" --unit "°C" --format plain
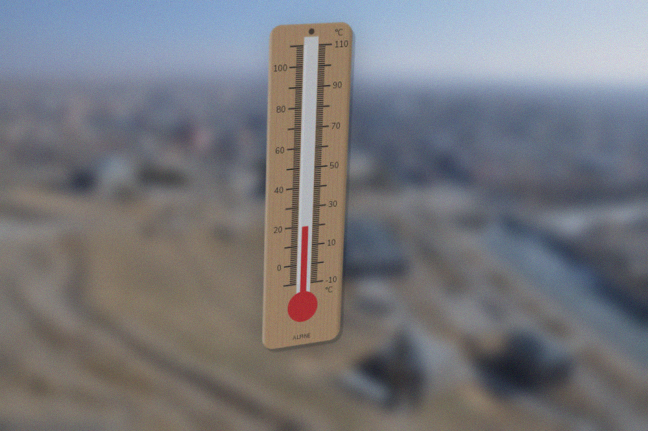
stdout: 20 °C
